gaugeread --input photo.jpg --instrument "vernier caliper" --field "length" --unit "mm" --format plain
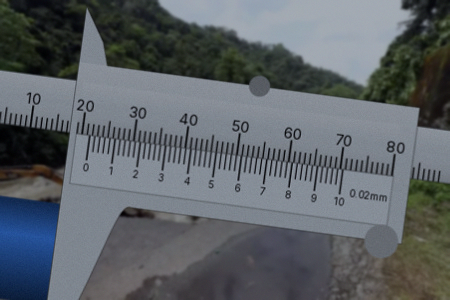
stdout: 21.5 mm
